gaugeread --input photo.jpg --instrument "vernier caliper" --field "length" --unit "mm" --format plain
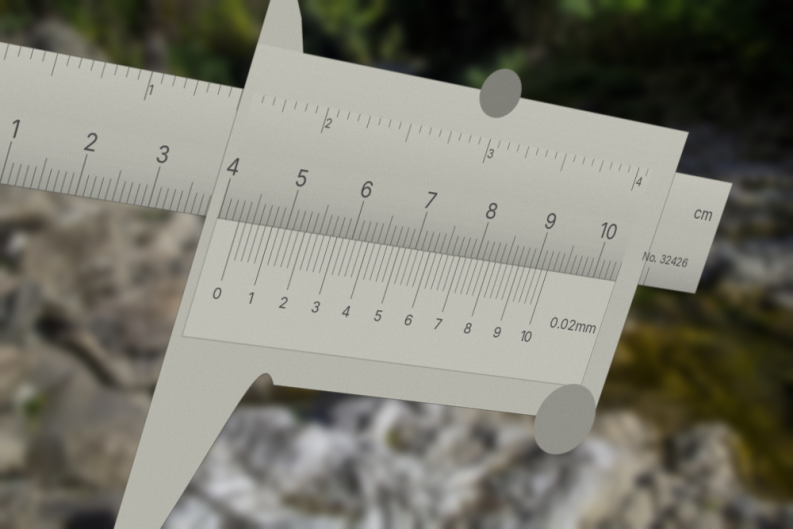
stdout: 43.0 mm
